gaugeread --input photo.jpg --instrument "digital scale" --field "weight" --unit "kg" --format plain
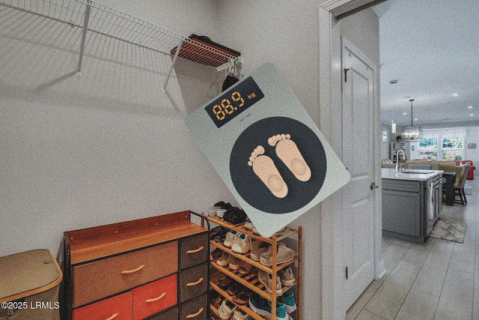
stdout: 88.9 kg
